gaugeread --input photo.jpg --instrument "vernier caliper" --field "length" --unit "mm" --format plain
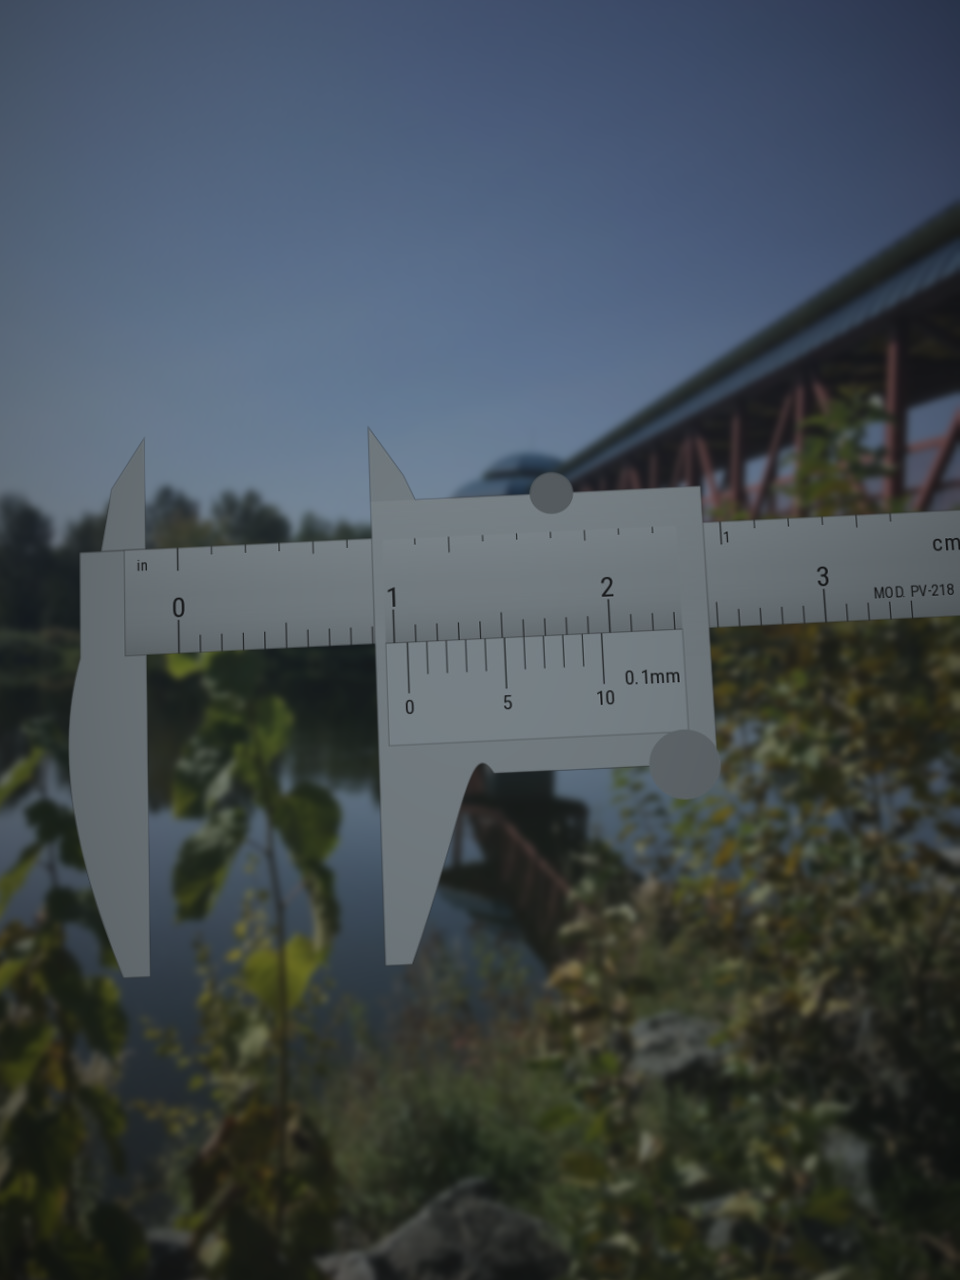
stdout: 10.6 mm
